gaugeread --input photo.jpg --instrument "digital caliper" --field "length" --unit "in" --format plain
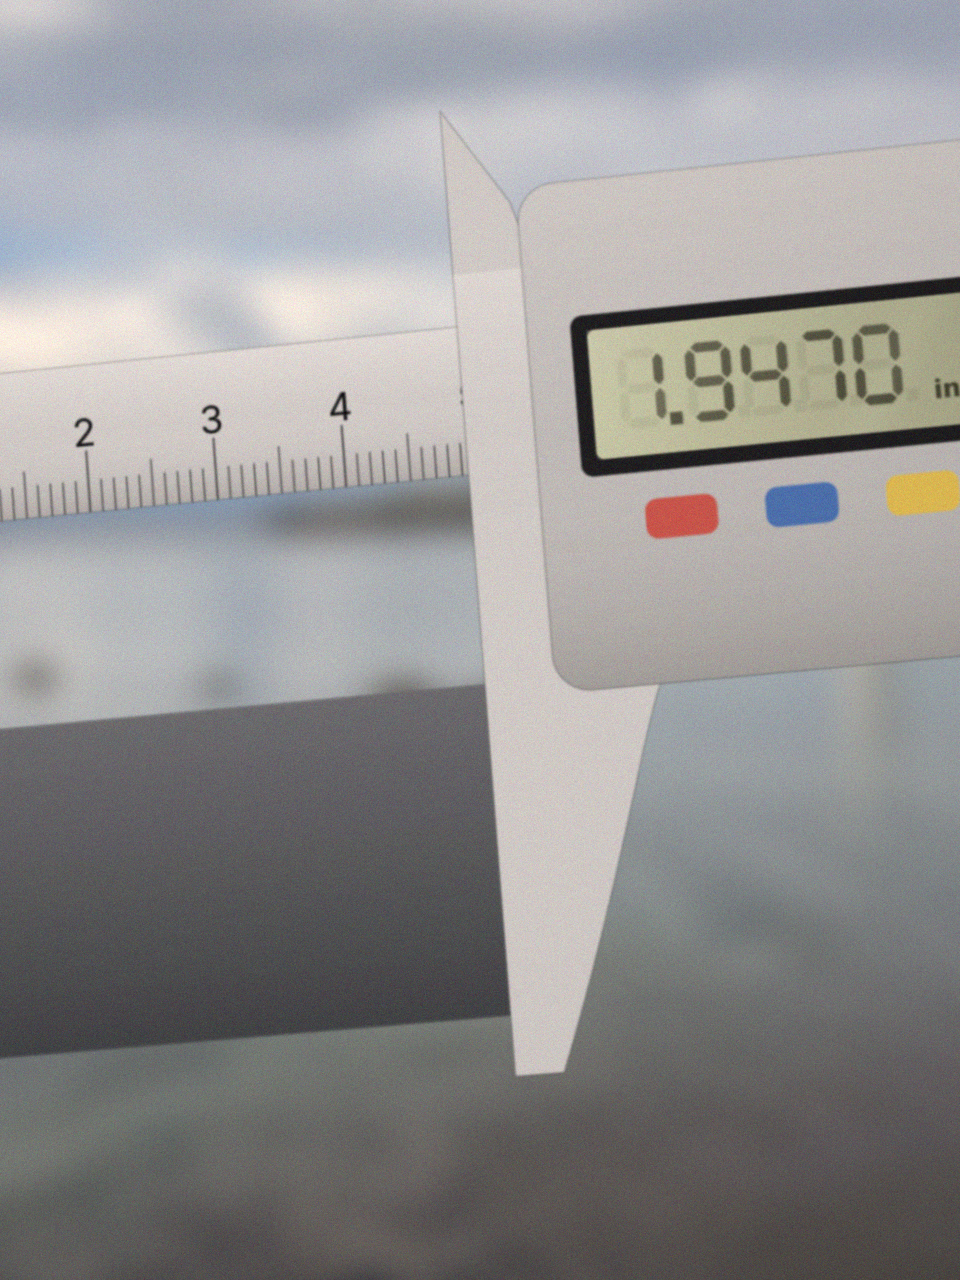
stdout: 1.9470 in
